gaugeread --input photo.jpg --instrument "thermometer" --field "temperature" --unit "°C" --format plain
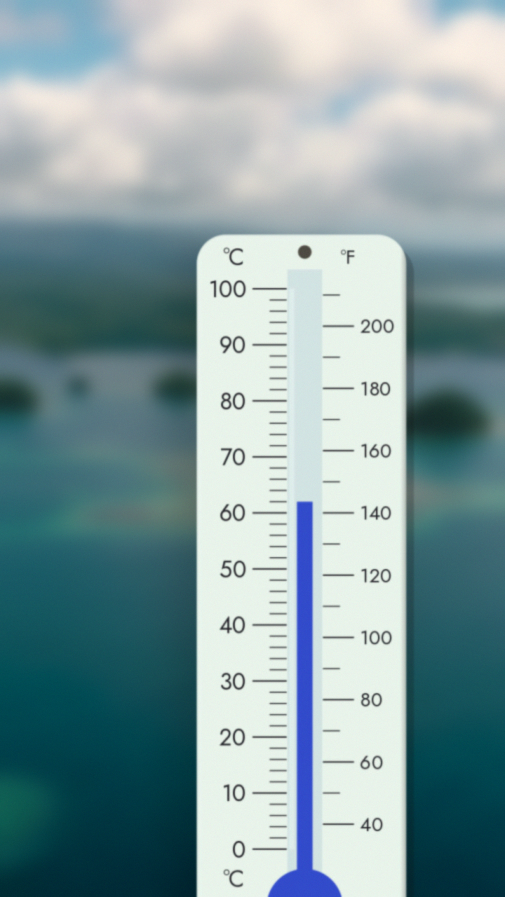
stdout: 62 °C
